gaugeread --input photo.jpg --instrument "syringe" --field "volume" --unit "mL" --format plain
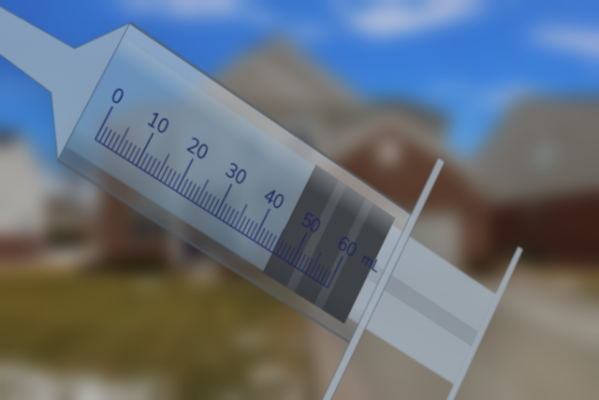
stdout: 45 mL
